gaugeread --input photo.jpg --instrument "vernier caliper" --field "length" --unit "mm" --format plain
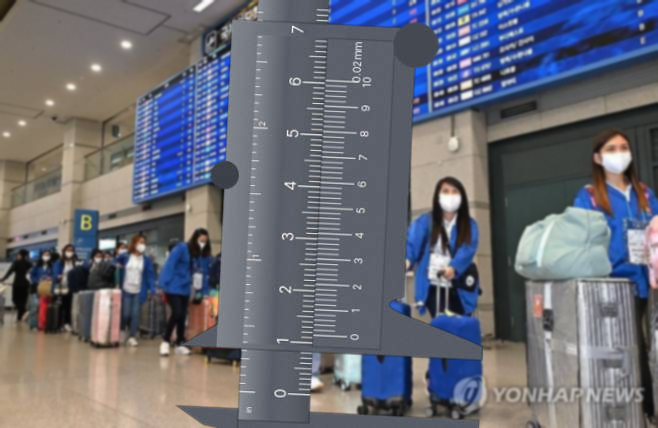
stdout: 11.5 mm
